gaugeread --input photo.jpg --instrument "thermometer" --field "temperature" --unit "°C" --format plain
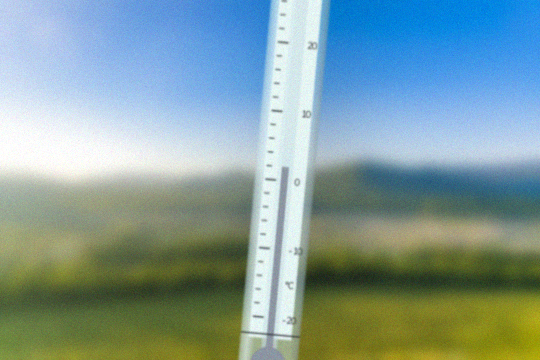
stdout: 2 °C
